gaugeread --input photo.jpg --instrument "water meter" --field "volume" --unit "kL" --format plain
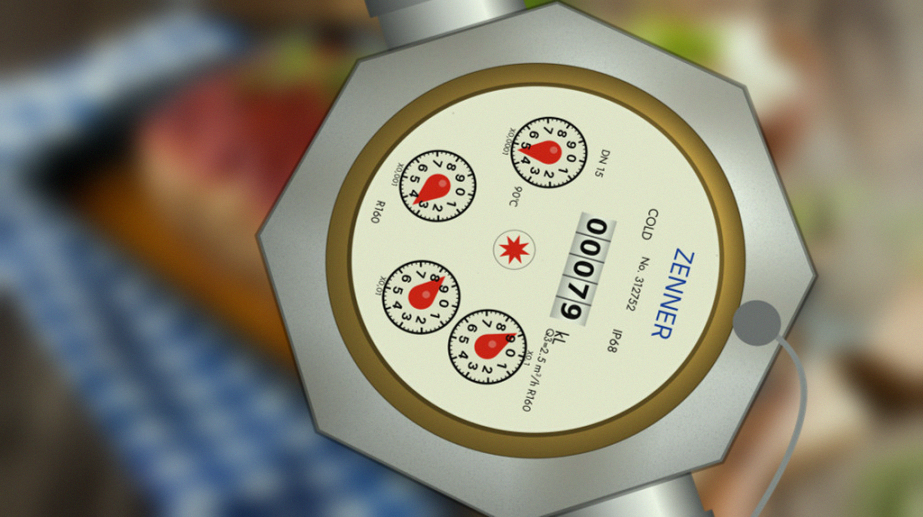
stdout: 79.8834 kL
